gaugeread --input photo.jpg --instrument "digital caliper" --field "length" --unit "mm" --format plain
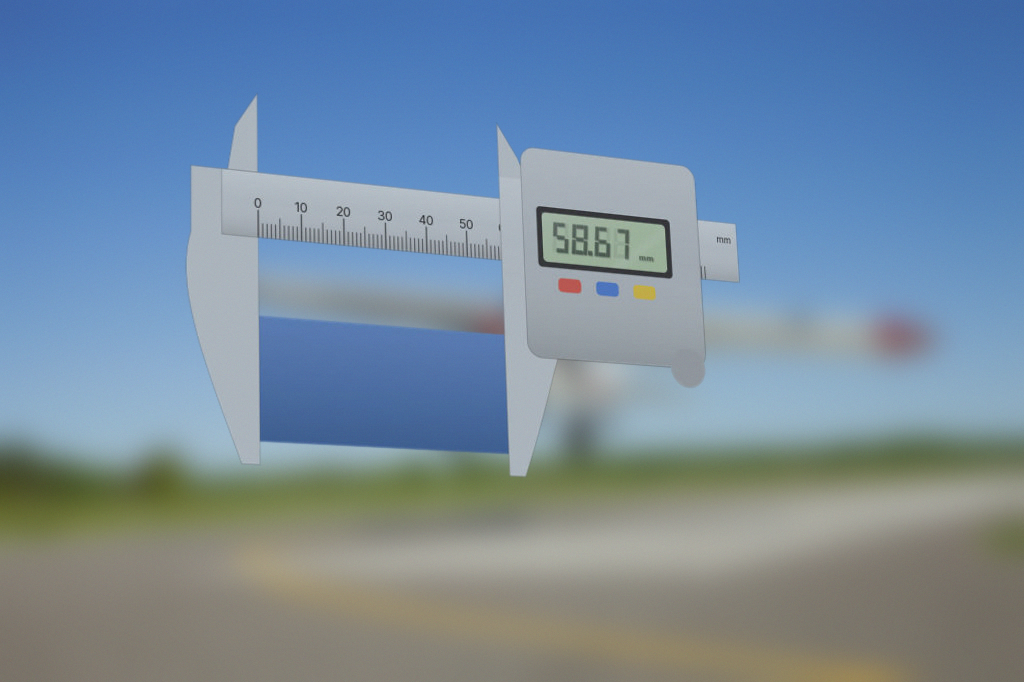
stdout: 58.67 mm
